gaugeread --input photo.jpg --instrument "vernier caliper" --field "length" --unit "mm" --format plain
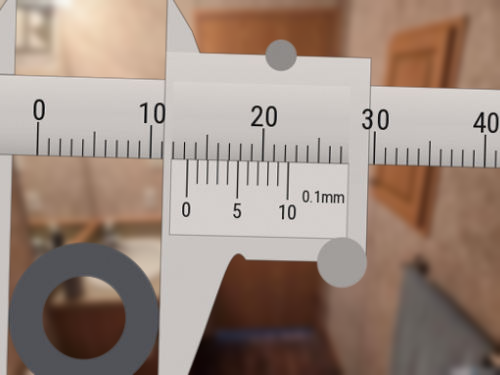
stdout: 13.3 mm
